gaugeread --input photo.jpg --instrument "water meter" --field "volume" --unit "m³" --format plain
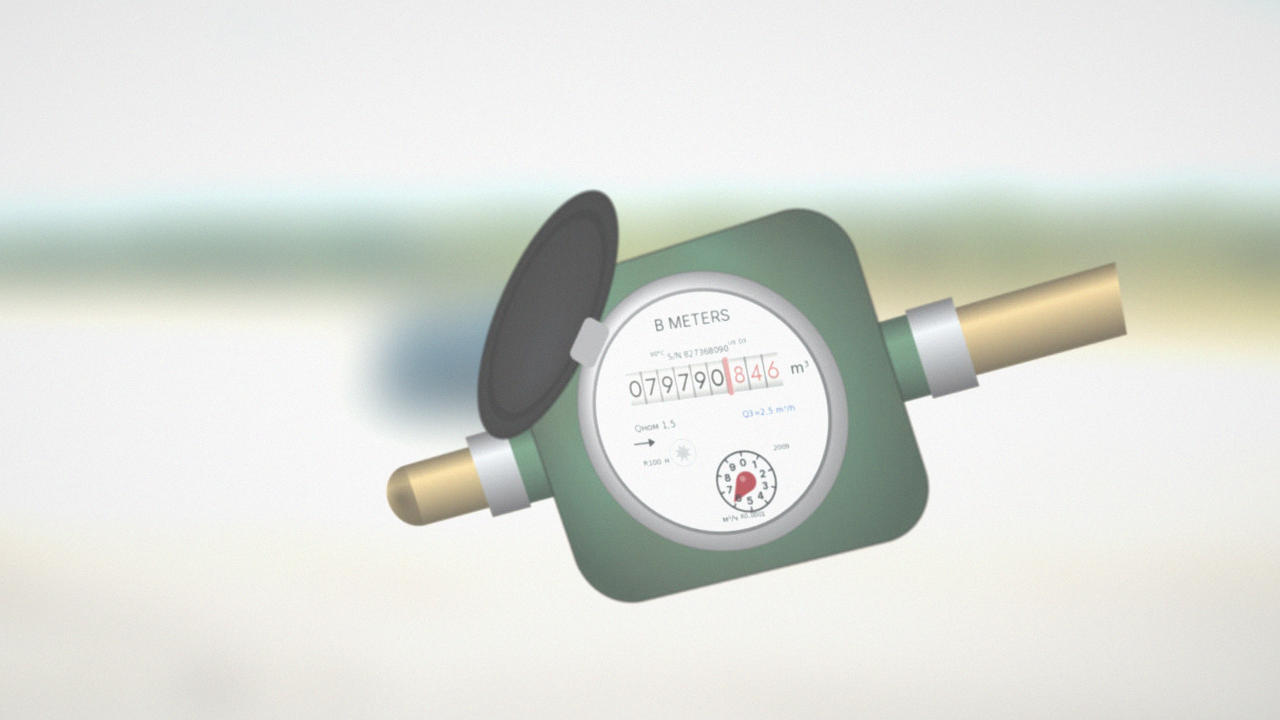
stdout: 79790.8466 m³
